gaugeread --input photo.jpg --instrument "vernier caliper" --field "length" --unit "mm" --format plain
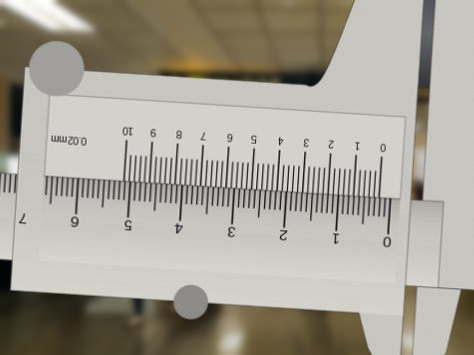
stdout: 2.2 mm
